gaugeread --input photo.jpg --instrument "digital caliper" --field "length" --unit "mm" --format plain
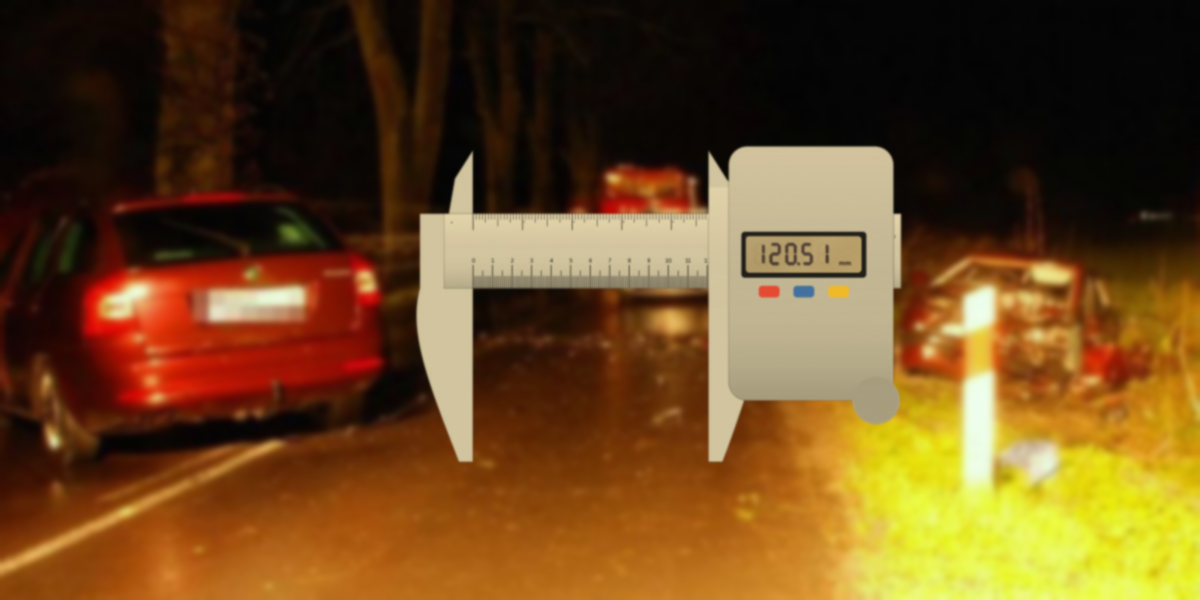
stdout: 120.51 mm
